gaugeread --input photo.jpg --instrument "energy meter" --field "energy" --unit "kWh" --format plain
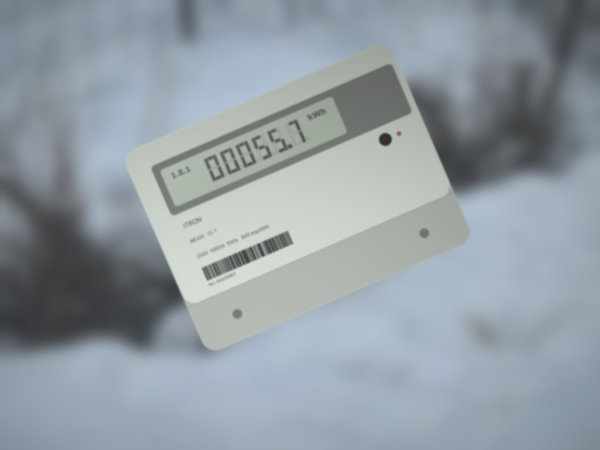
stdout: 55.7 kWh
